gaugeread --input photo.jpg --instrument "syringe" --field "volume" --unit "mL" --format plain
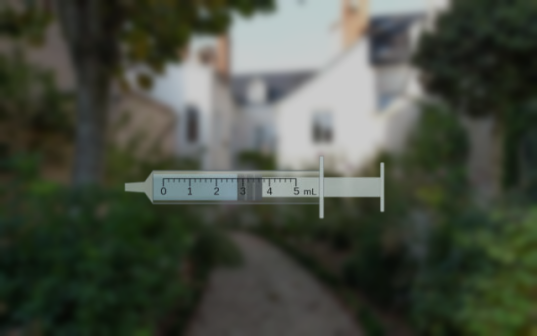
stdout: 2.8 mL
